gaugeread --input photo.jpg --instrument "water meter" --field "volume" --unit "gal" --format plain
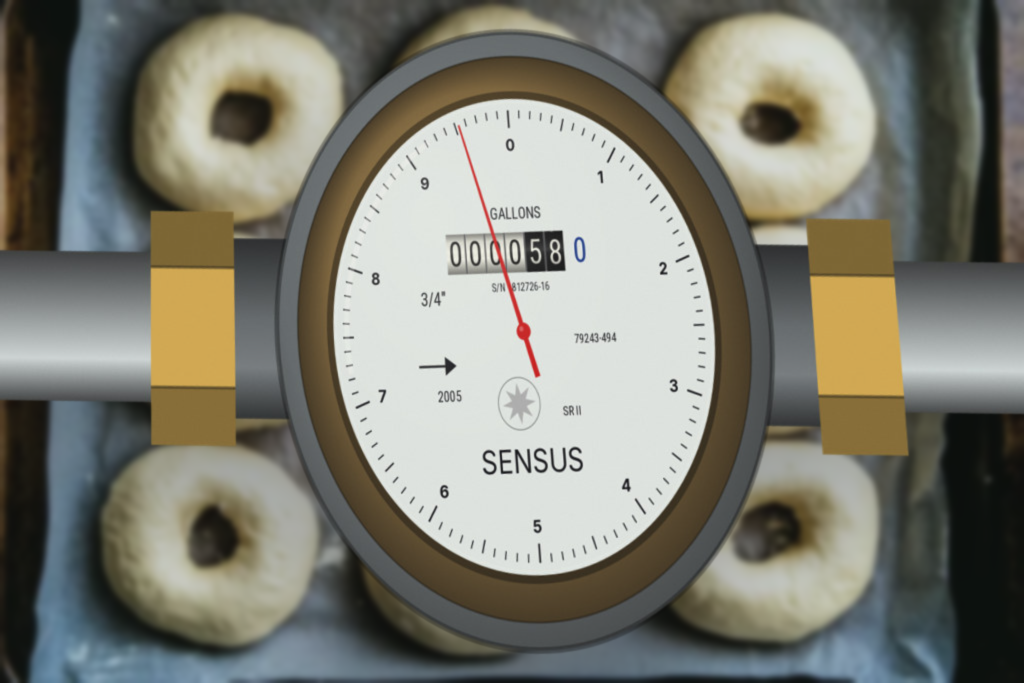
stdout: 579.5 gal
